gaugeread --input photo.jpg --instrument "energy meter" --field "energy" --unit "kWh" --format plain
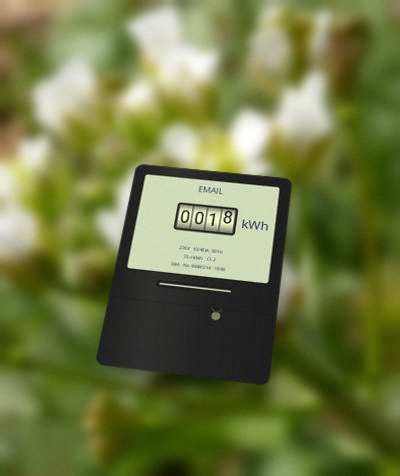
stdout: 18 kWh
